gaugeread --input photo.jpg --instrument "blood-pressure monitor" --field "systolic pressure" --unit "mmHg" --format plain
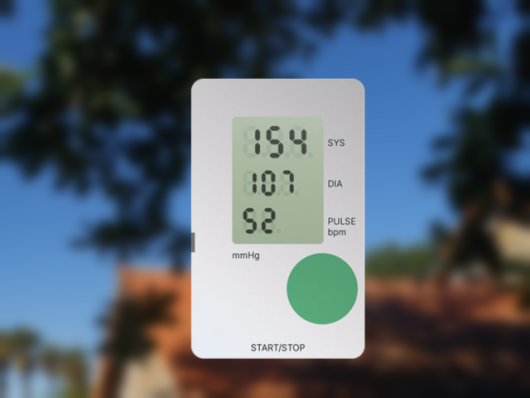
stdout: 154 mmHg
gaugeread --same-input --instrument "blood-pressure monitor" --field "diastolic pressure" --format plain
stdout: 107 mmHg
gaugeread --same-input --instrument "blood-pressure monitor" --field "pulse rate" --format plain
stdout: 52 bpm
